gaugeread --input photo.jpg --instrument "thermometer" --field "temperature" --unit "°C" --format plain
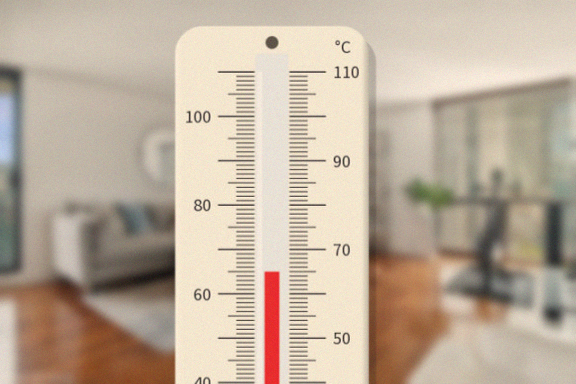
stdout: 65 °C
